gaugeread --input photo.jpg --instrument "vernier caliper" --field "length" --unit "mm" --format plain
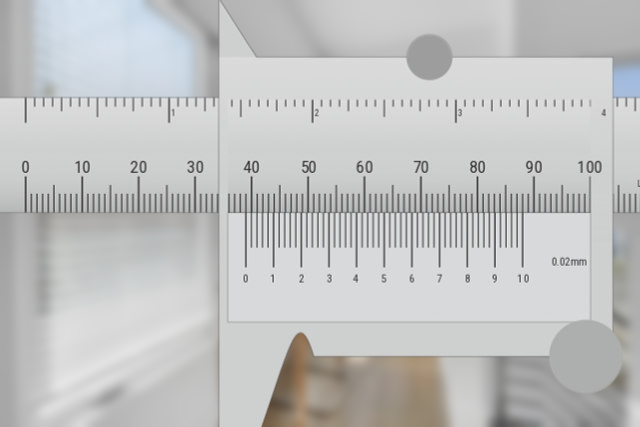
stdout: 39.0 mm
